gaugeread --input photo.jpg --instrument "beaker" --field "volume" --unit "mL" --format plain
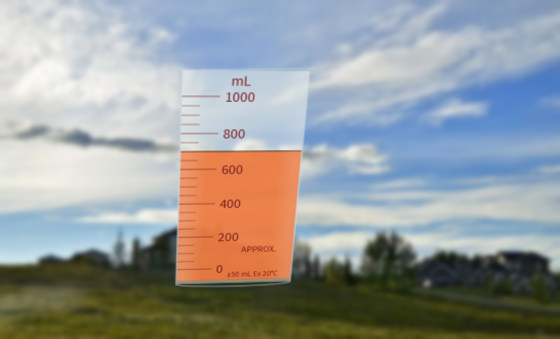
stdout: 700 mL
